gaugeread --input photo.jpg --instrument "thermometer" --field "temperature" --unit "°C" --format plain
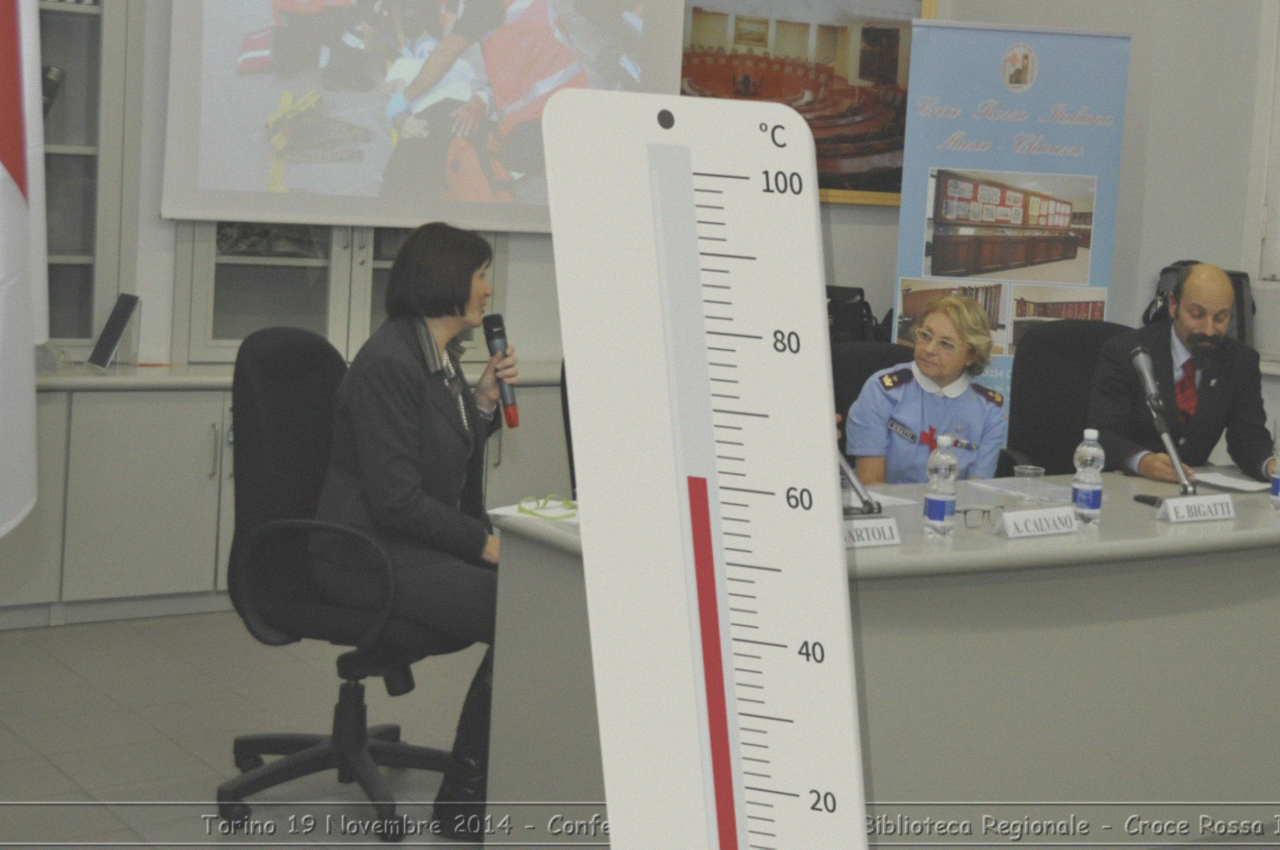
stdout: 61 °C
